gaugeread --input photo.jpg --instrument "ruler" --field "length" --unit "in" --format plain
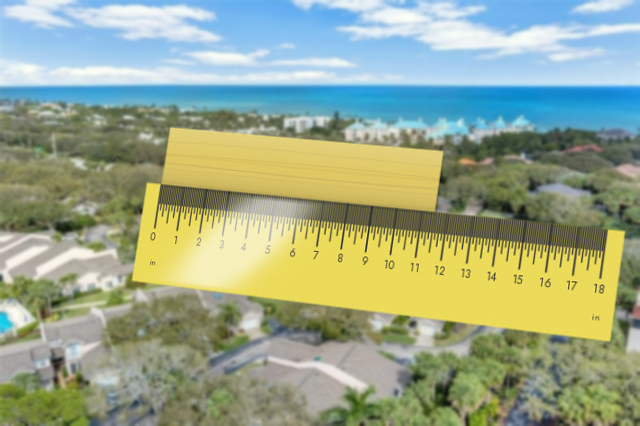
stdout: 11.5 in
